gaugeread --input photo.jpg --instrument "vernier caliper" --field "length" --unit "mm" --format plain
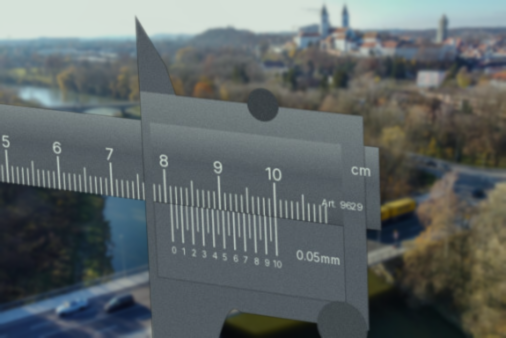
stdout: 81.0 mm
